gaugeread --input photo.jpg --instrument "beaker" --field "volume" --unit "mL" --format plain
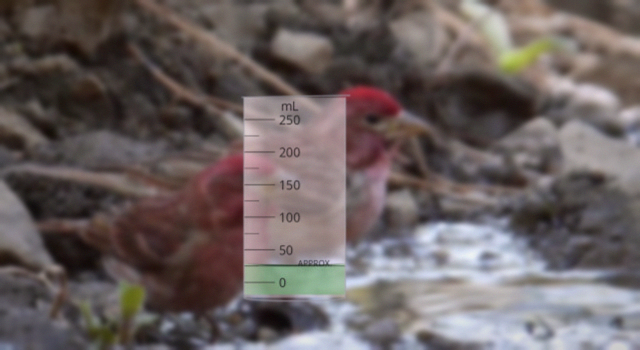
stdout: 25 mL
